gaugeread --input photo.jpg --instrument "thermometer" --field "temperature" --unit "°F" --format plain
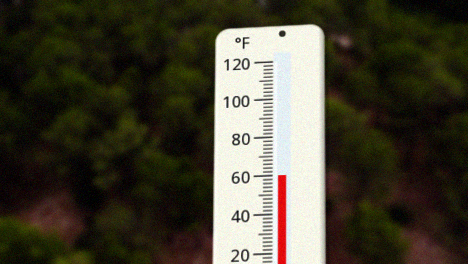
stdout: 60 °F
